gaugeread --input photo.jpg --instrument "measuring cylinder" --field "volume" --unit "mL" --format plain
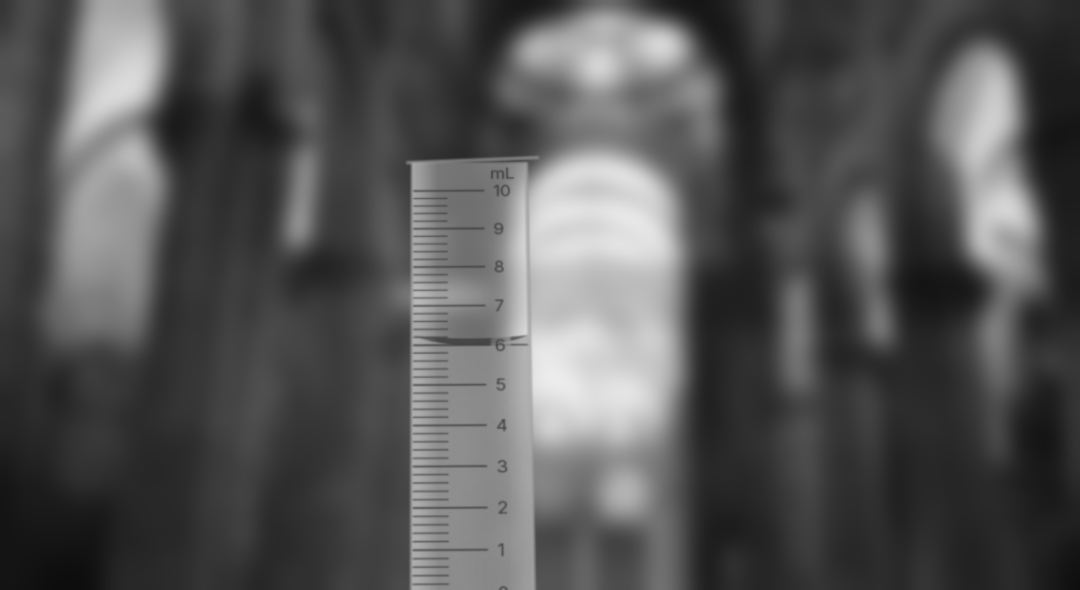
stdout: 6 mL
